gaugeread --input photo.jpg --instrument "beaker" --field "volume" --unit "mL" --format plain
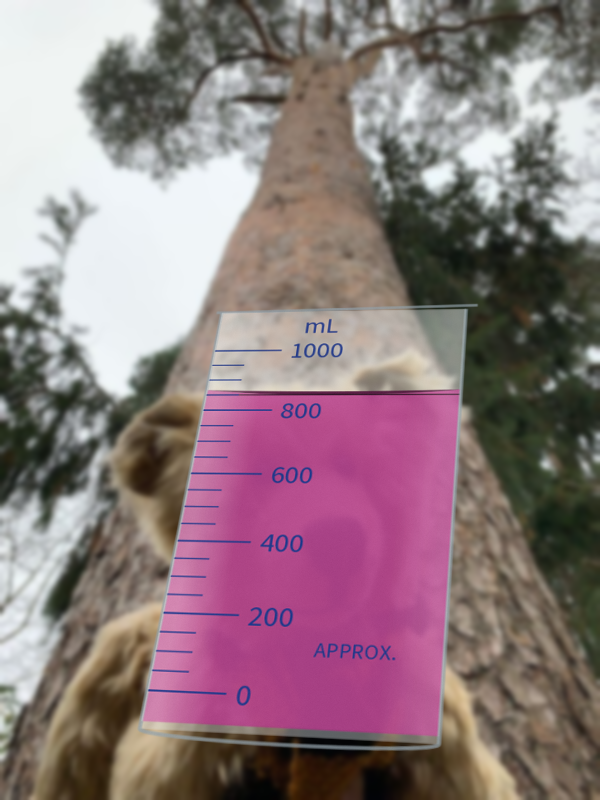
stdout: 850 mL
